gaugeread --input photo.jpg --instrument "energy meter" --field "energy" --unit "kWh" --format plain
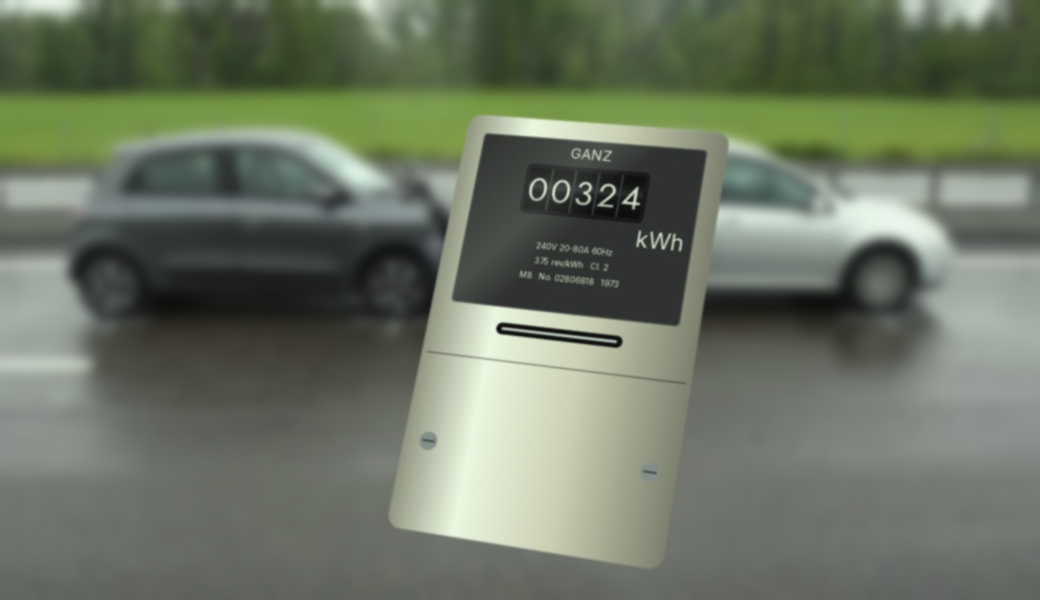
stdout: 324 kWh
